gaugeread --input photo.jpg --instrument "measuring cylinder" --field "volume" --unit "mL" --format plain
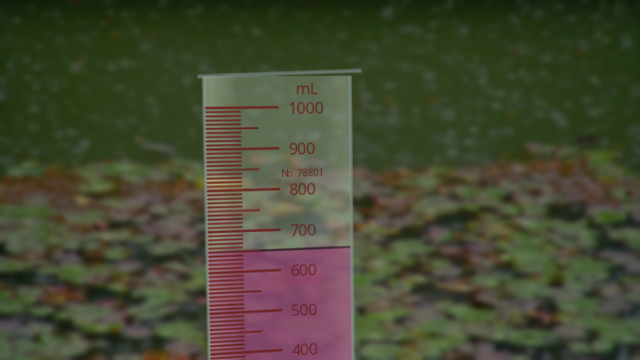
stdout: 650 mL
